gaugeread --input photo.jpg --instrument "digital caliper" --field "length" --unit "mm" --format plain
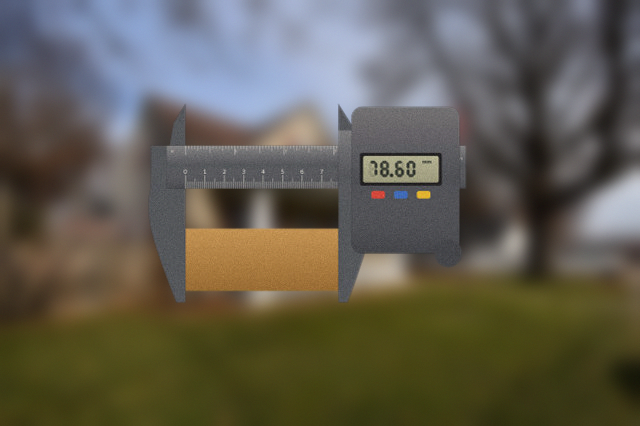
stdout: 78.60 mm
